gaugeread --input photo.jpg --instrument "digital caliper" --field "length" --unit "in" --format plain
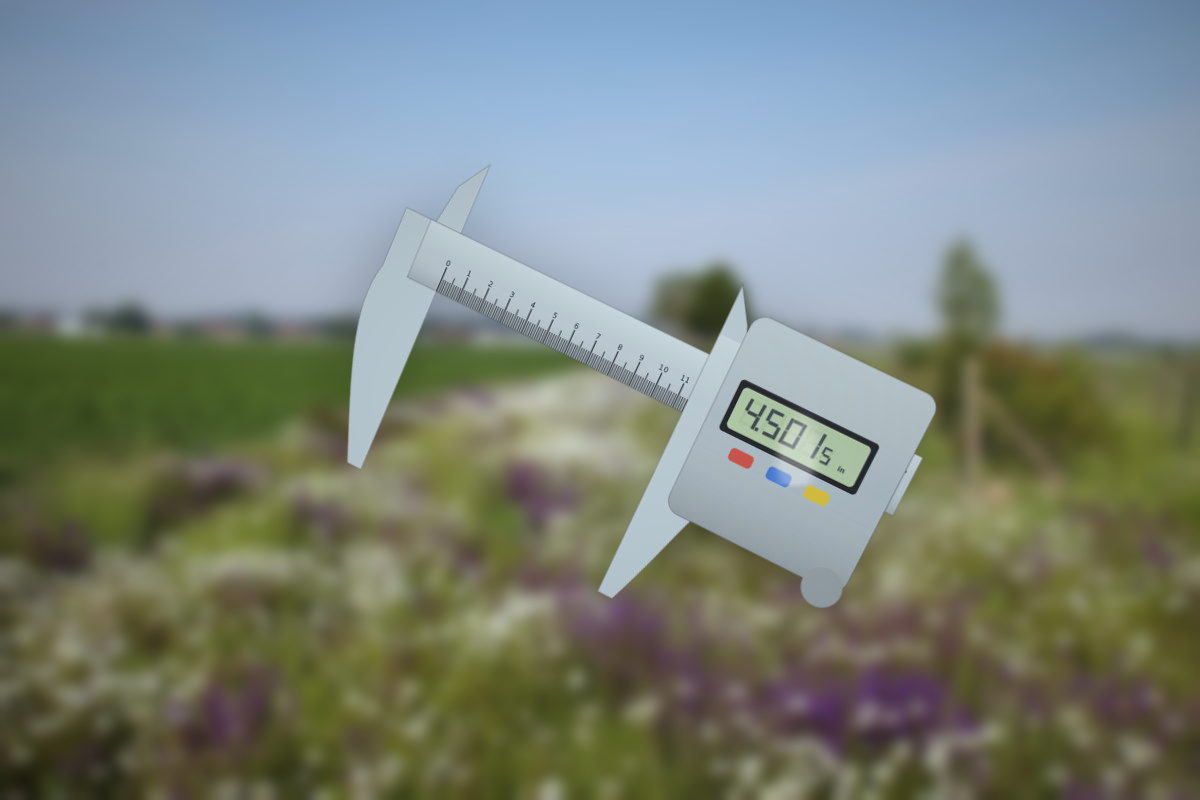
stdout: 4.5015 in
